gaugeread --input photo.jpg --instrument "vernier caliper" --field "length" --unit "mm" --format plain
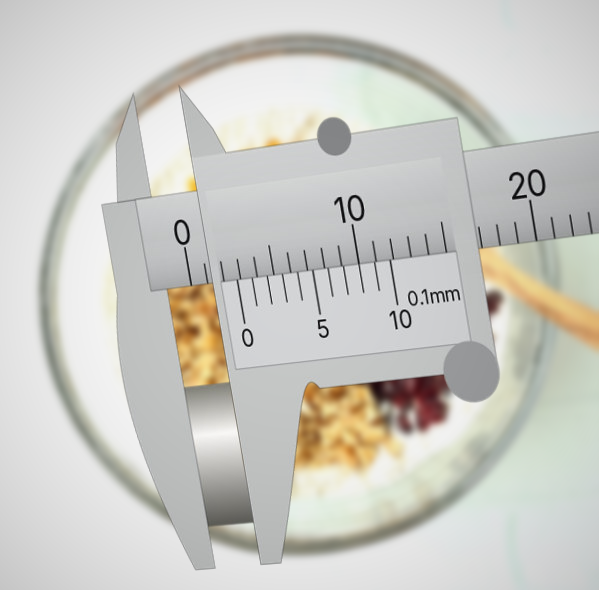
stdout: 2.8 mm
